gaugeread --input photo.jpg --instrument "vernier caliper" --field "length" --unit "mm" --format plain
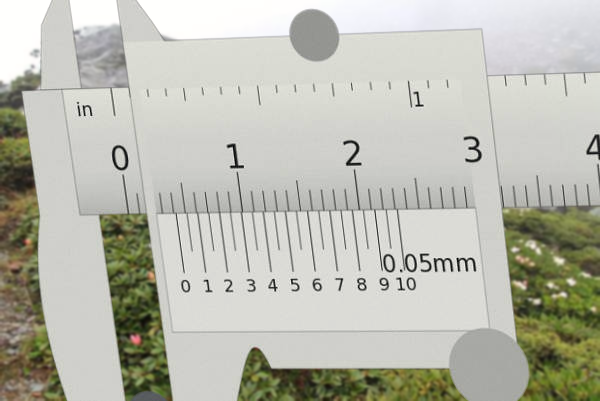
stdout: 4.2 mm
